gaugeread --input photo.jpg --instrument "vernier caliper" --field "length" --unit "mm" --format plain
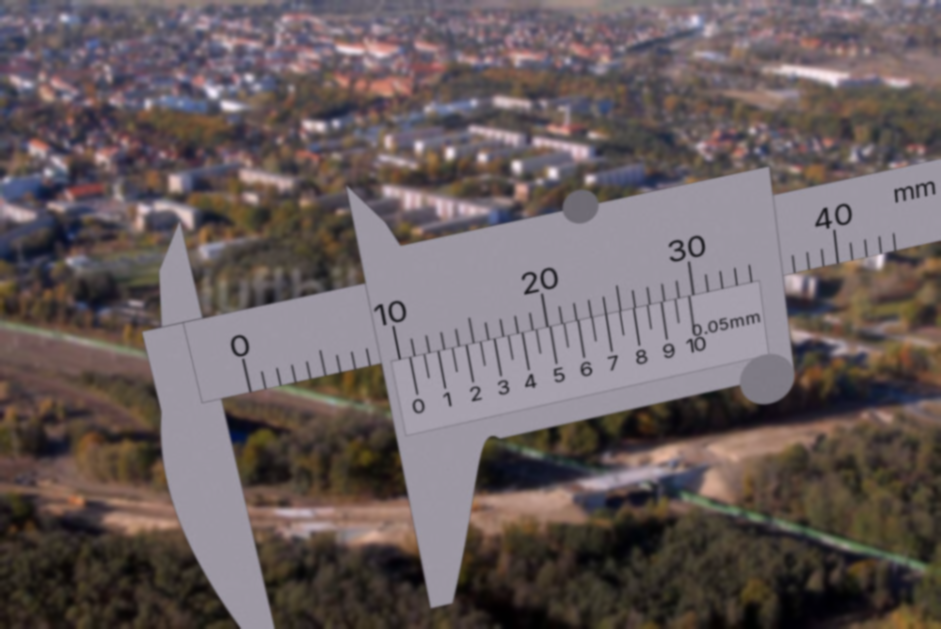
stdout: 10.7 mm
